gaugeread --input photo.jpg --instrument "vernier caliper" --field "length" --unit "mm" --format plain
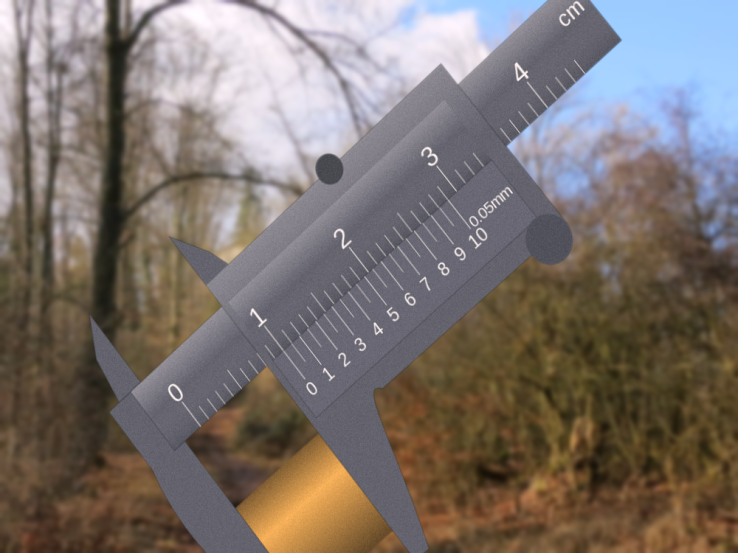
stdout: 10.0 mm
